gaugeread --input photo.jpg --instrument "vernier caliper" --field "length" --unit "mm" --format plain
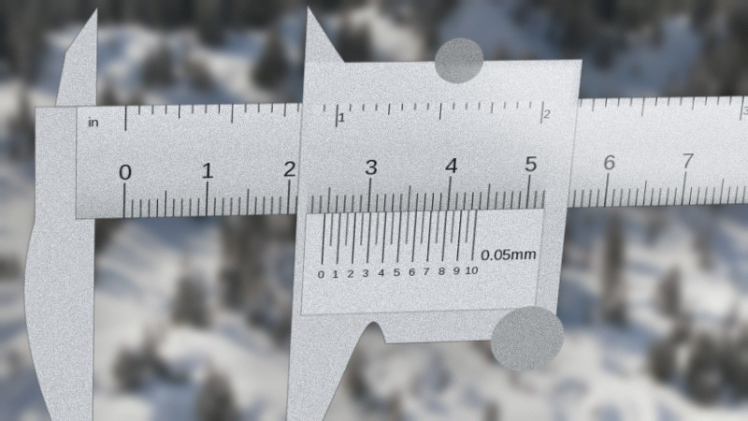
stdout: 24.6 mm
